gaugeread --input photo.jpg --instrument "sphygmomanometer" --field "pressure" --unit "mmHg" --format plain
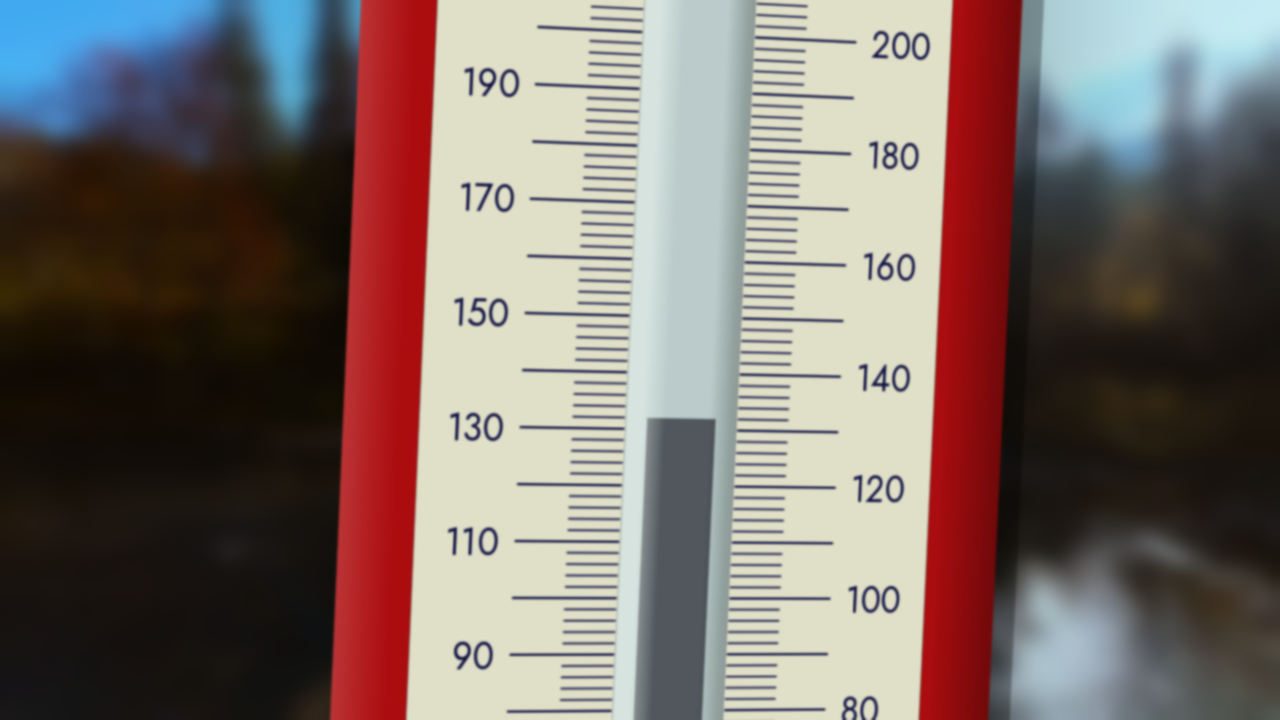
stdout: 132 mmHg
